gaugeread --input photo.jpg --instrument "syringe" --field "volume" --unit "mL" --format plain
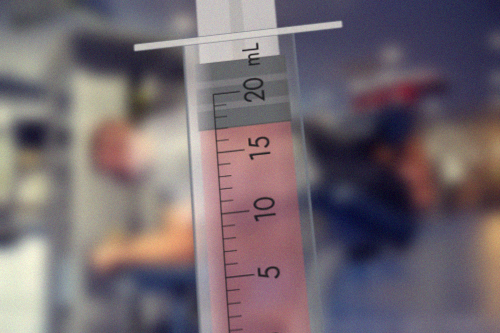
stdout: 17 mL
